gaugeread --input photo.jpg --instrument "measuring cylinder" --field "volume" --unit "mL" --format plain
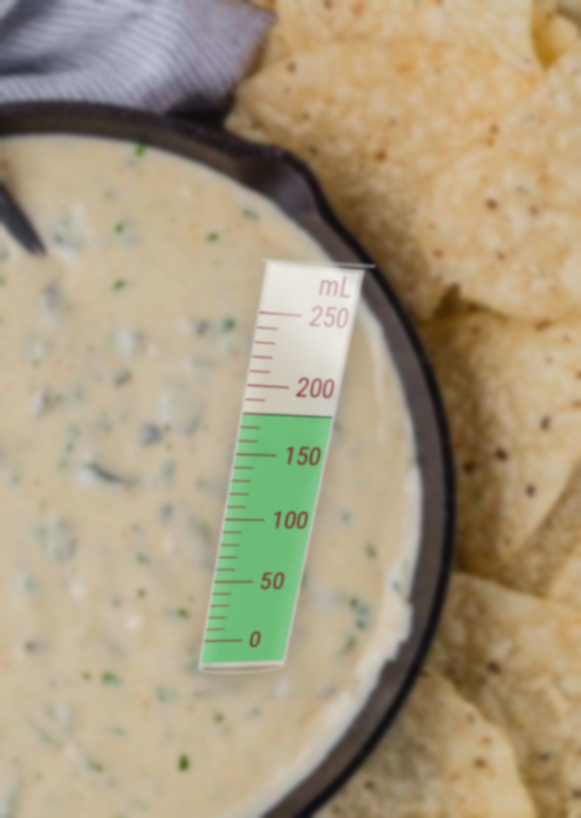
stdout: 180 mL
